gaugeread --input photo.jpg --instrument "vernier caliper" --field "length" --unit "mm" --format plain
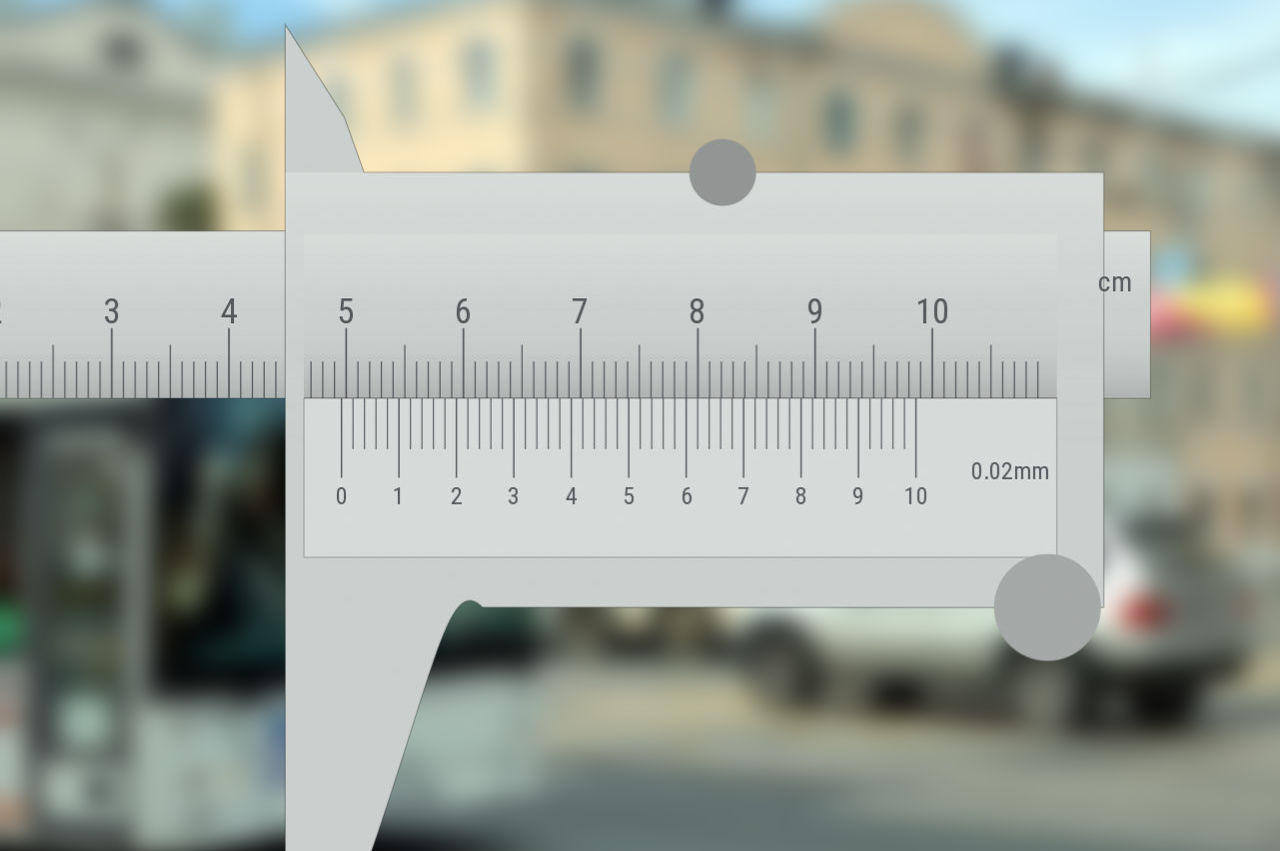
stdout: 49.6 mm
